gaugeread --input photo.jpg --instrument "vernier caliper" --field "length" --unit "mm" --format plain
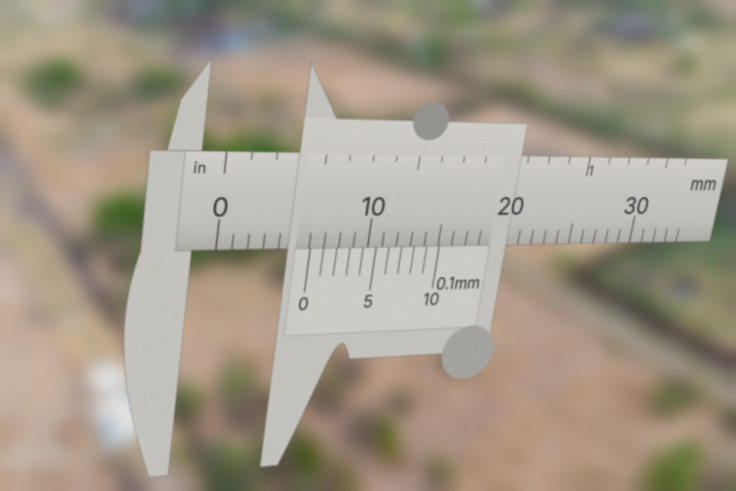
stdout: 6.1 mm
